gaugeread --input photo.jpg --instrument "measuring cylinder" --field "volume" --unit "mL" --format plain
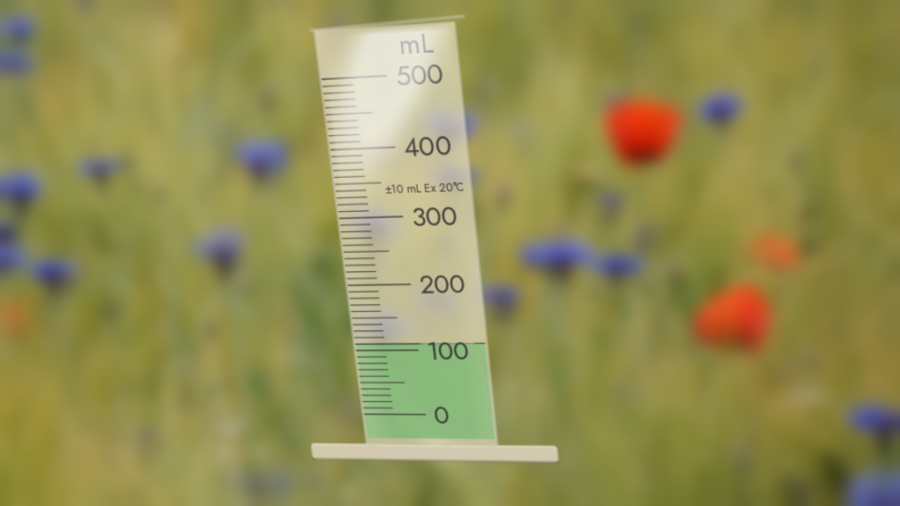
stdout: 110 mL
